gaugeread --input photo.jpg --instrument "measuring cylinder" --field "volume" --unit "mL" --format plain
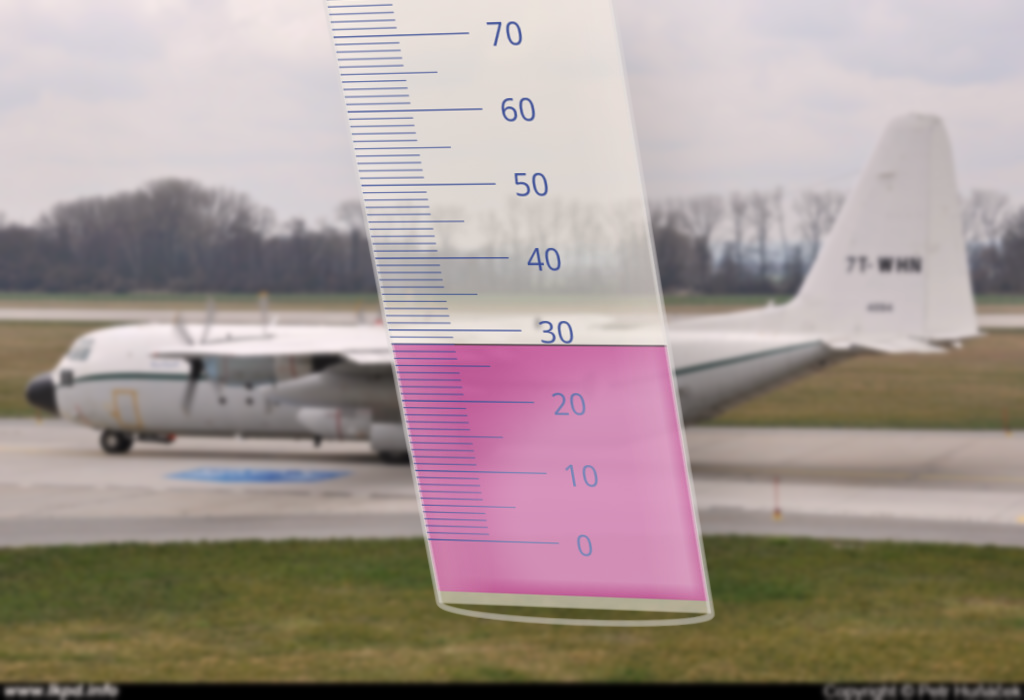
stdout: 28 mL
